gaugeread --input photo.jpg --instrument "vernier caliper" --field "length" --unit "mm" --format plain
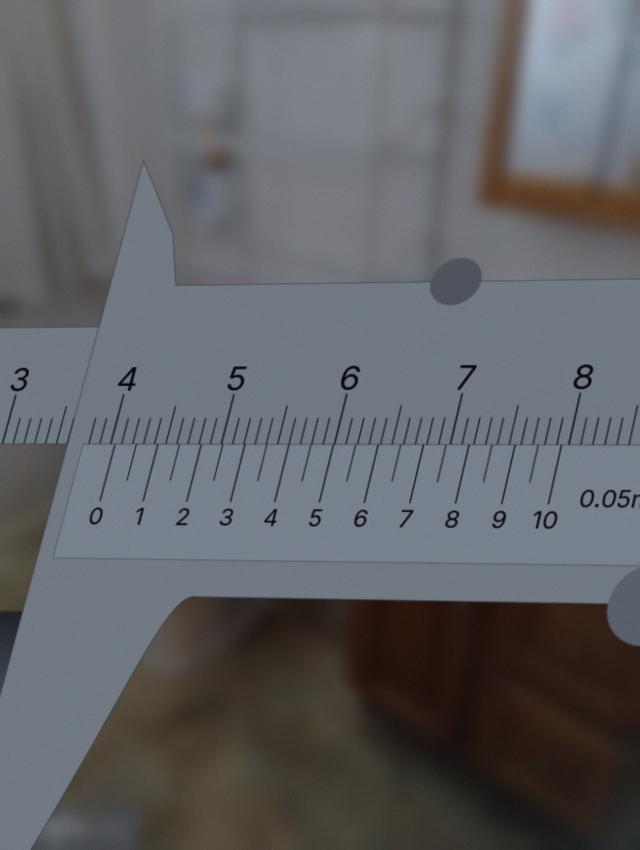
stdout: 40.4 mm
